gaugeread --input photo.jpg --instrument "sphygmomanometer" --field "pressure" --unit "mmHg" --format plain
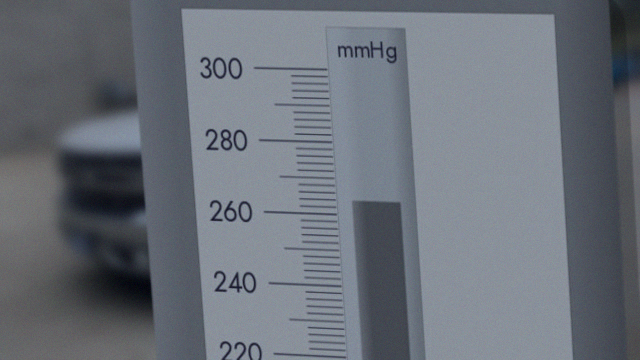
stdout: 264 mmHg
